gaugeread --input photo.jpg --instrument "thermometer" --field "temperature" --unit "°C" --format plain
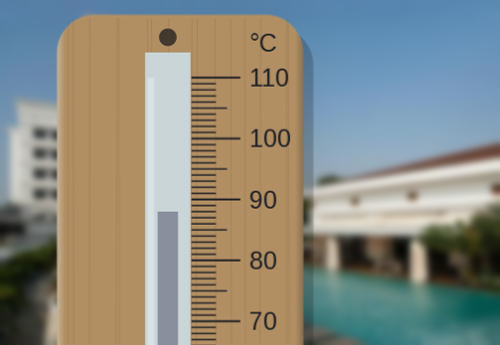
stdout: 88 °C
